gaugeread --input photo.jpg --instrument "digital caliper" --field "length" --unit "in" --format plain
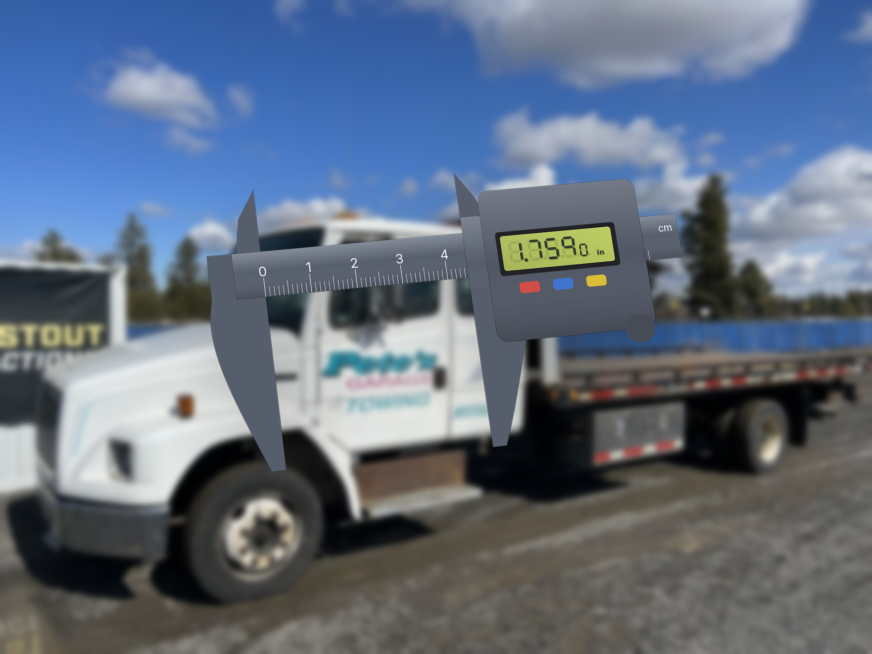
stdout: 1.7590 in
